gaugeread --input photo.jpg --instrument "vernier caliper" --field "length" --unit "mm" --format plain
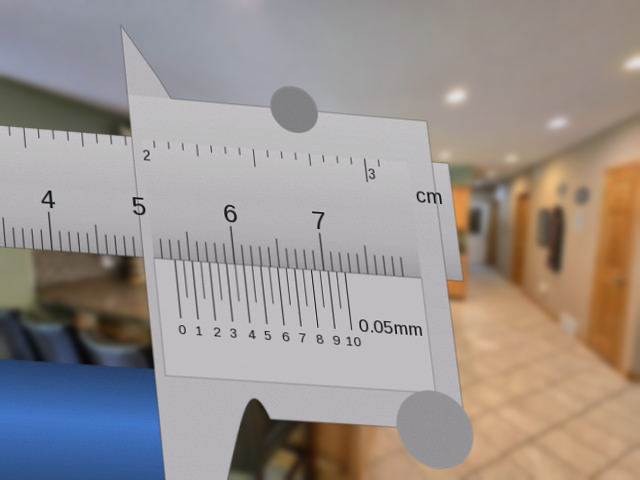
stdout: 53.4 mm
